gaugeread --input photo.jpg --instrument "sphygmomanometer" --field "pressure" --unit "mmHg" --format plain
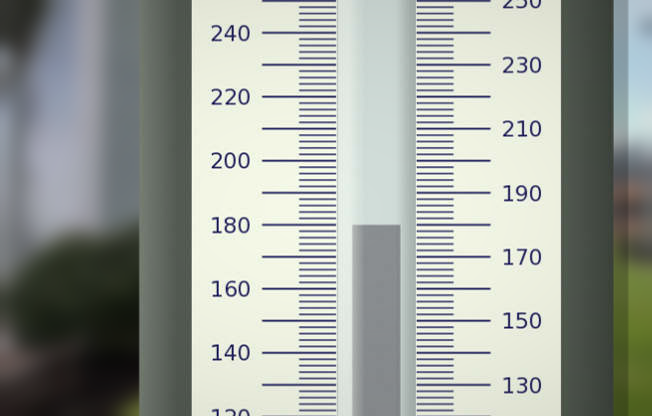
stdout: 180 mmHg
